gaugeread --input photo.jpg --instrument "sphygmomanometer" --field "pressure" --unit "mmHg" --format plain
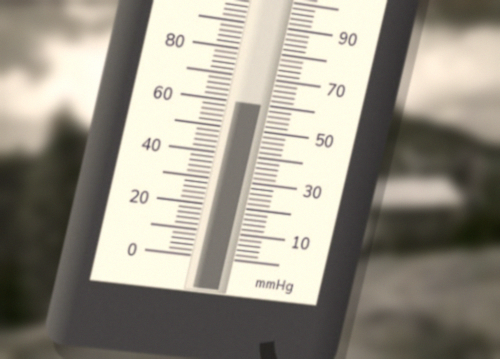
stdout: 60 mmHg
